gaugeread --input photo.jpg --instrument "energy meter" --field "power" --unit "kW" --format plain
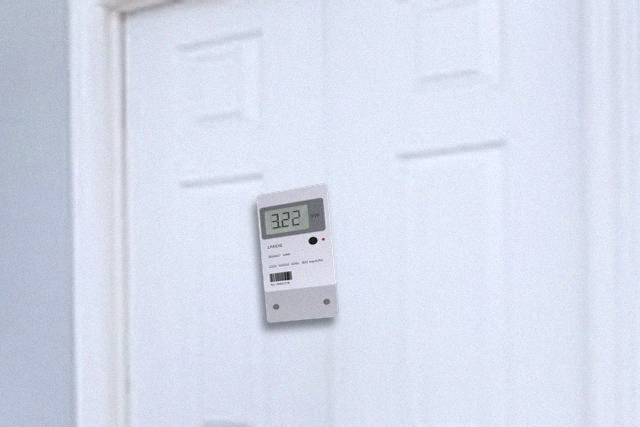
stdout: 3.22 kW
